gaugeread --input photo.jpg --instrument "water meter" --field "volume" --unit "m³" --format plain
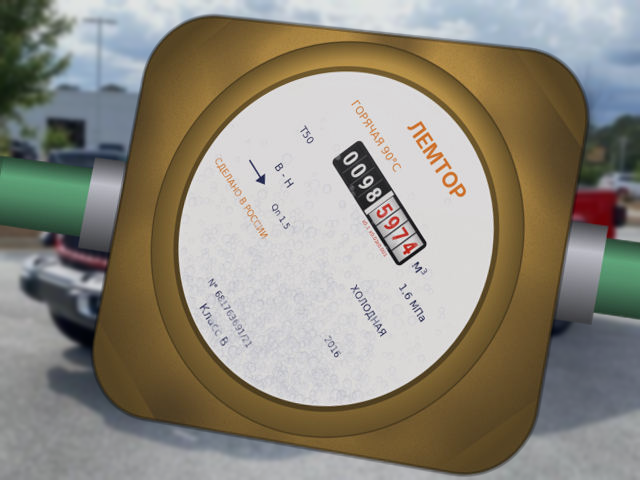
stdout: 98.5974 m³
